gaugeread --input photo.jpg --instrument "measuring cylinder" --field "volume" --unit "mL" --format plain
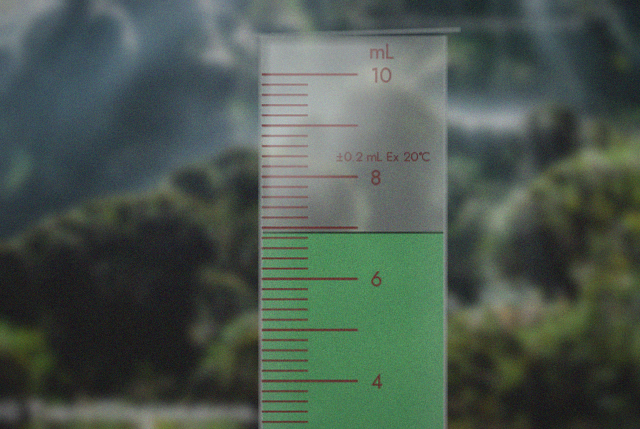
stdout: 6.9 mL
